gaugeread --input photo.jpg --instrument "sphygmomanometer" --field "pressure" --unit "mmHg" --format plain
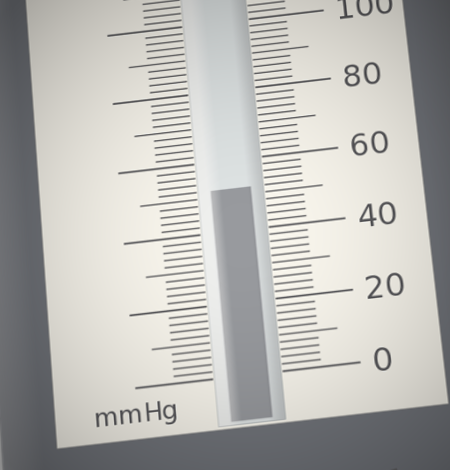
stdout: 52 mmHg
